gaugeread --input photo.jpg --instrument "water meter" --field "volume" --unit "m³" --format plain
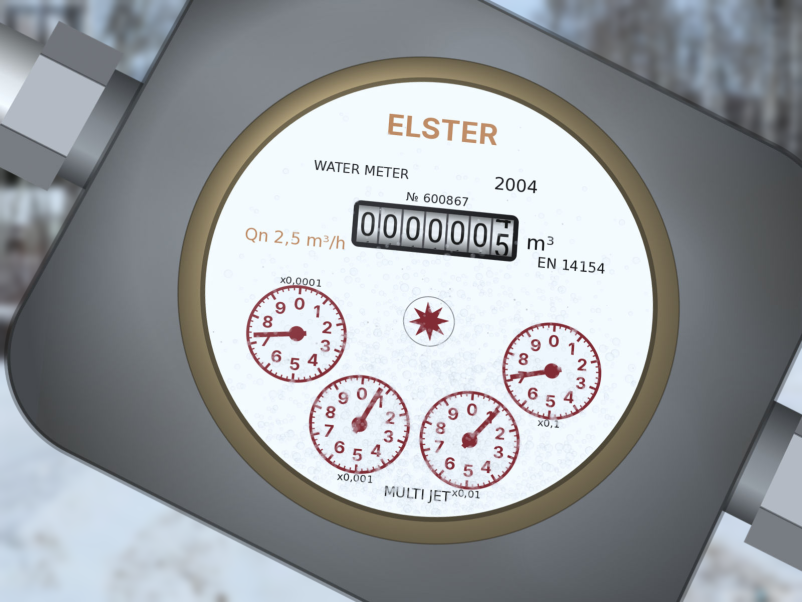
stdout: 4.7107 m³
